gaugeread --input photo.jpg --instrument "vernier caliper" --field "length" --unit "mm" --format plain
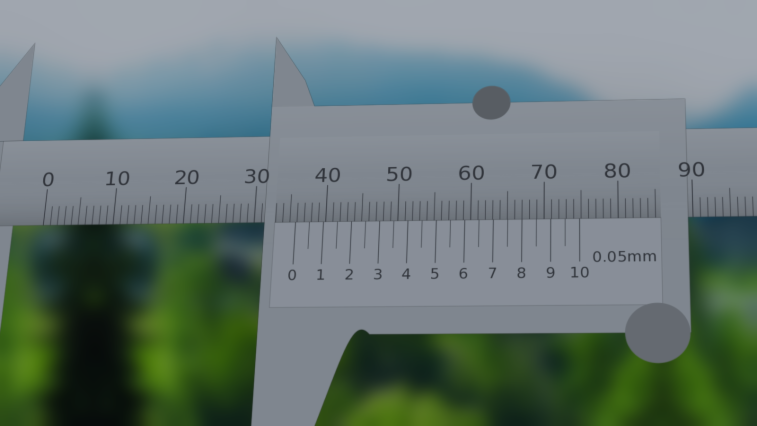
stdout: 35.8 mm
